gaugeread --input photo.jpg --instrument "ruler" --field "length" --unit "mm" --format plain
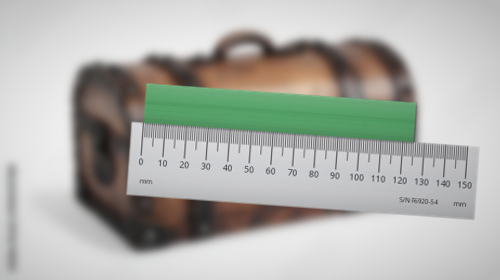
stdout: 125 mm
